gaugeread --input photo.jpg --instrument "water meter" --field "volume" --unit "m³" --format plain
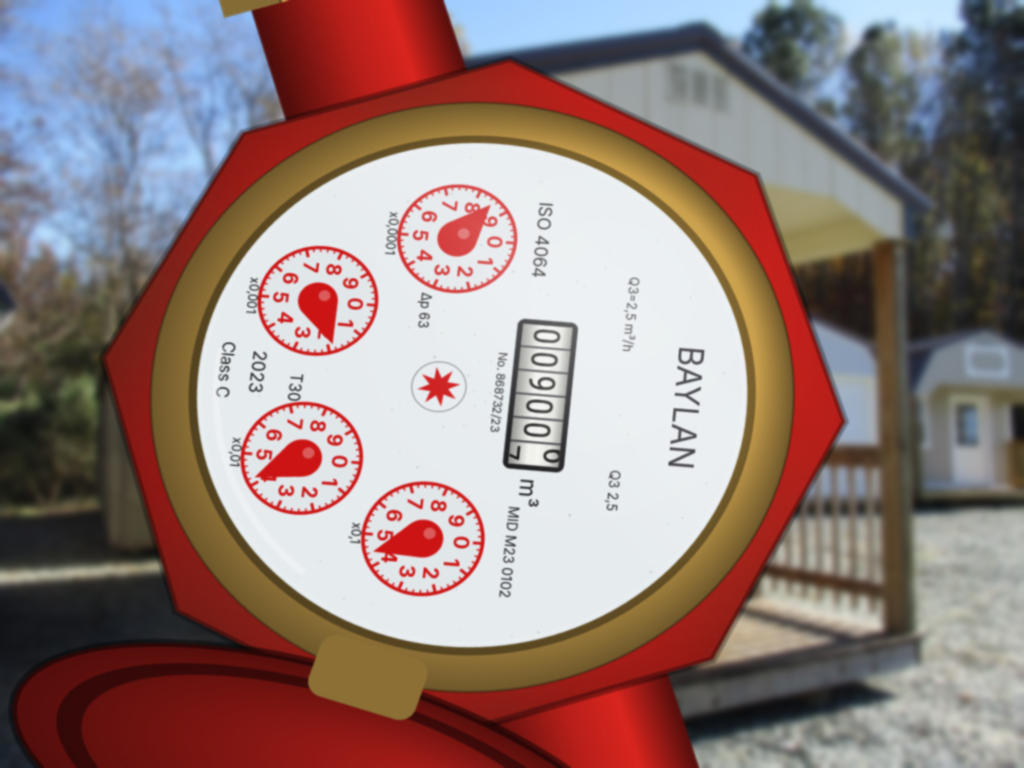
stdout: 9006.4418 m³
